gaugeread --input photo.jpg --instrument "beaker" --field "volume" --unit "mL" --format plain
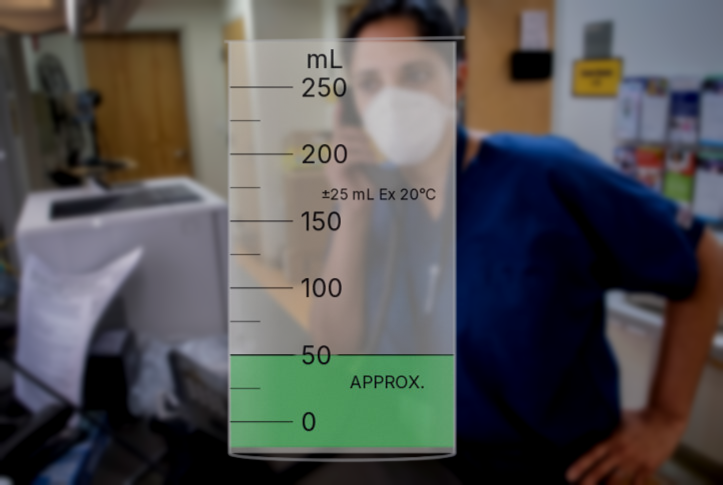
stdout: 50 mL
